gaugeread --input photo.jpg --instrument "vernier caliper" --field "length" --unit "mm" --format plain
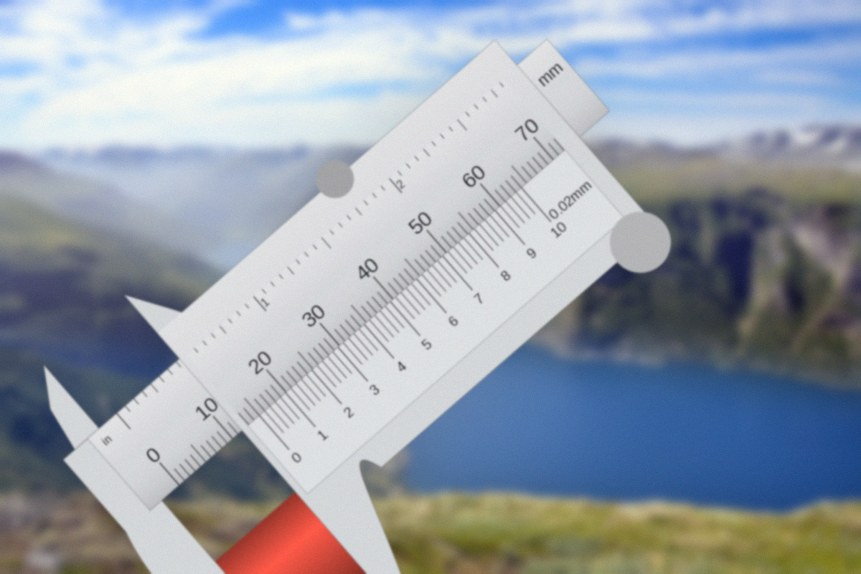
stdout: 15.0 mm
